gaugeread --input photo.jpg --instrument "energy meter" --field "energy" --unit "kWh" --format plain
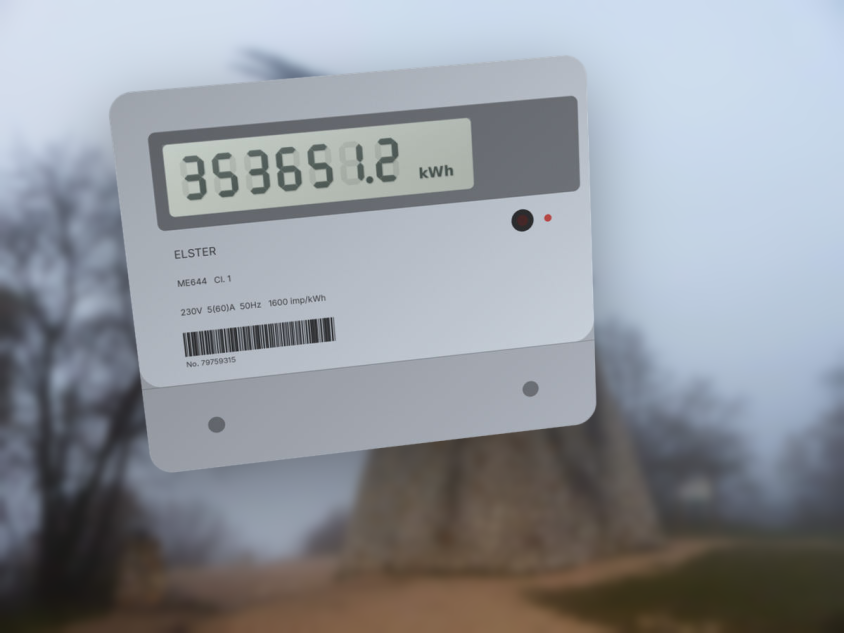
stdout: 353651.2 kWh
